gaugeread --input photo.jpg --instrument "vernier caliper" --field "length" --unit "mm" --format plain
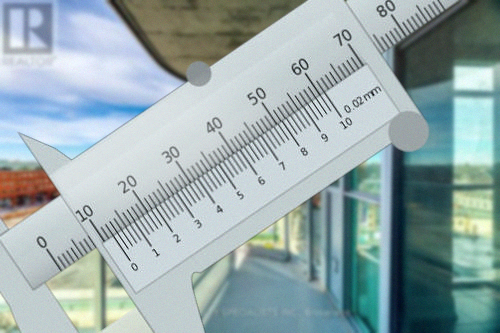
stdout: 12.0 mm
